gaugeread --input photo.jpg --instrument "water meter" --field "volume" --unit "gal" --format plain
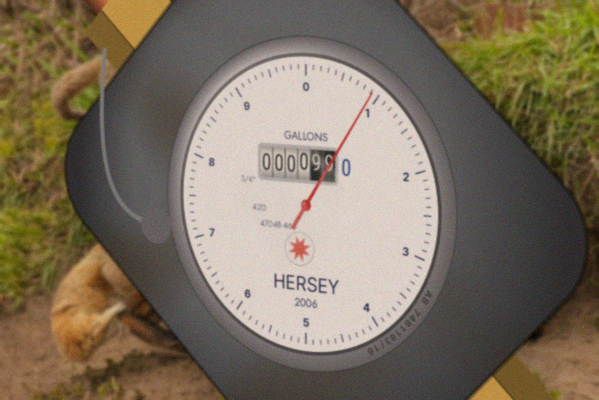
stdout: 990.9 gal
